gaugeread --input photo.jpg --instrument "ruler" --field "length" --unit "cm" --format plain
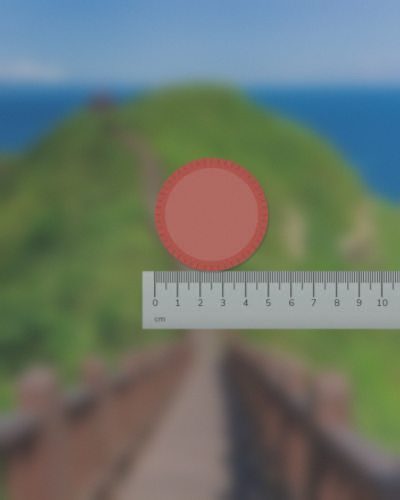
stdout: 5 cm
